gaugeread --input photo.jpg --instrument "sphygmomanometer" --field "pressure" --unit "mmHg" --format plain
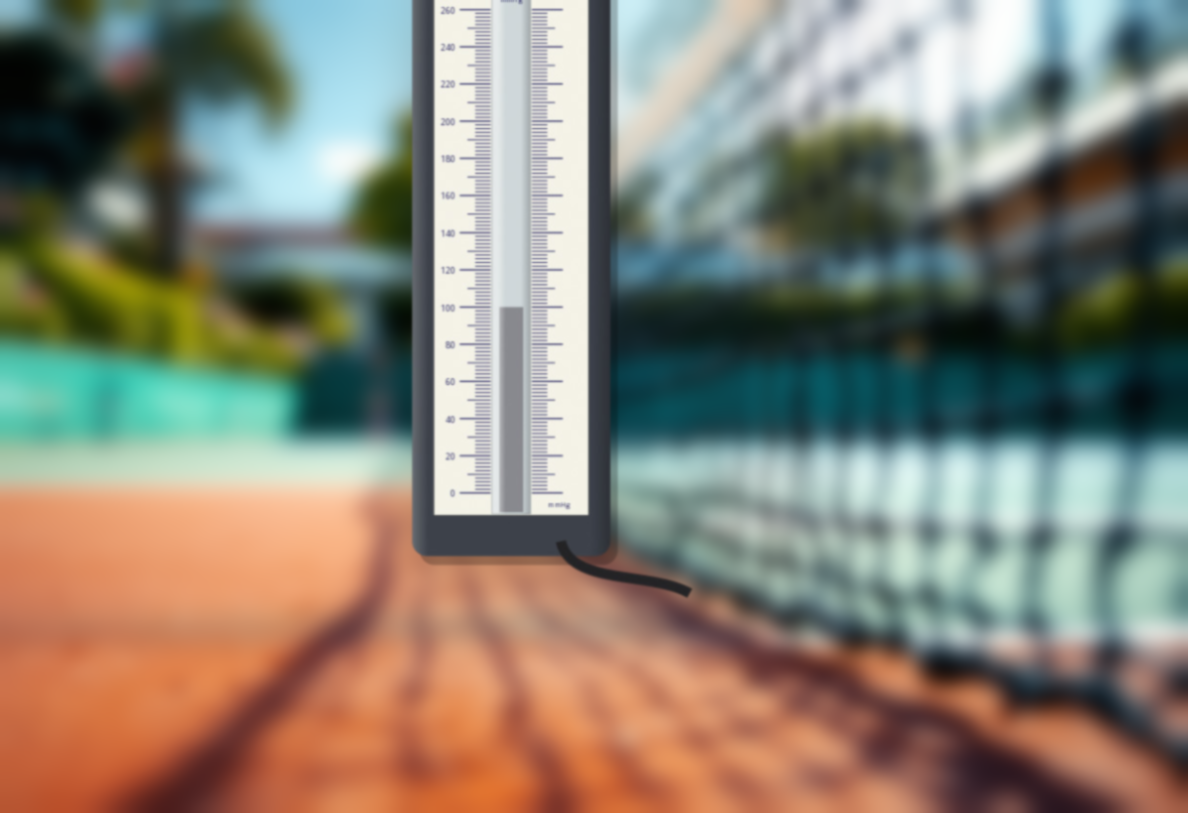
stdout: 100 mmHg
